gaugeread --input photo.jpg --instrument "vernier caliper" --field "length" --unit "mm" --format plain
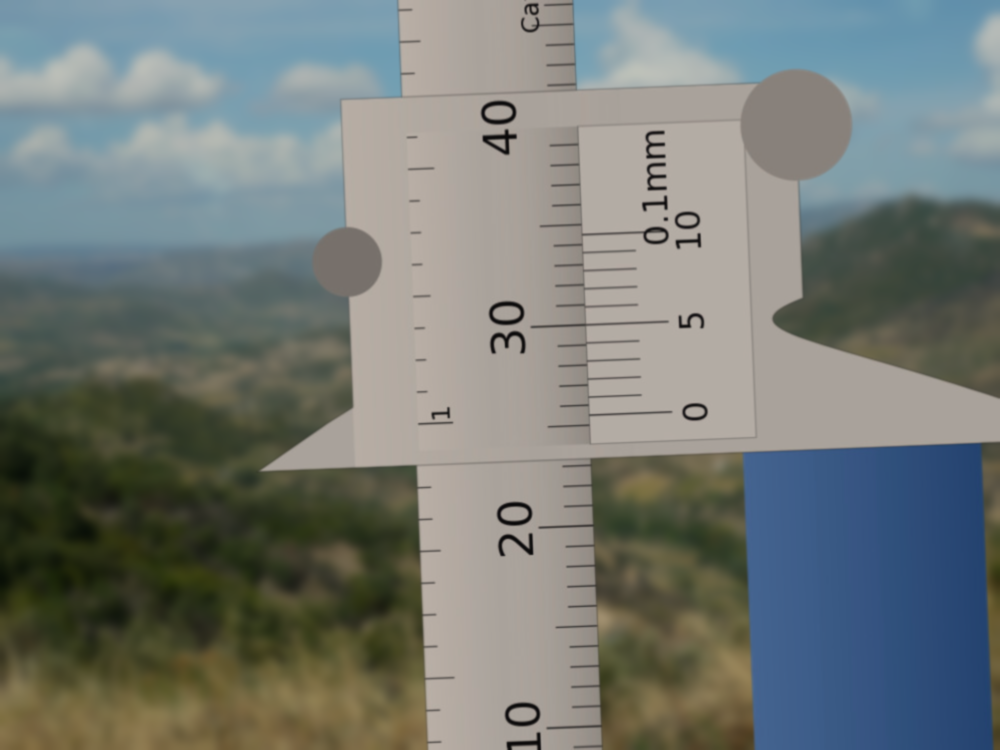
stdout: 25.5 mm
